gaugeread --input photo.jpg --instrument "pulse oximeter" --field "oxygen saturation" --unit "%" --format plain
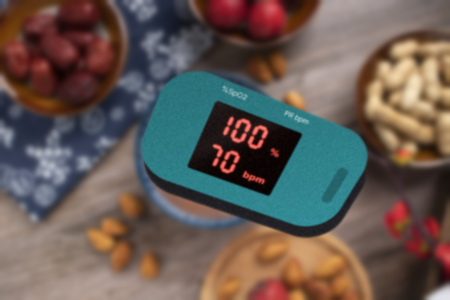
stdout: 100 %
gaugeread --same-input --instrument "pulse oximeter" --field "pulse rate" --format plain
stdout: 70 bpm
